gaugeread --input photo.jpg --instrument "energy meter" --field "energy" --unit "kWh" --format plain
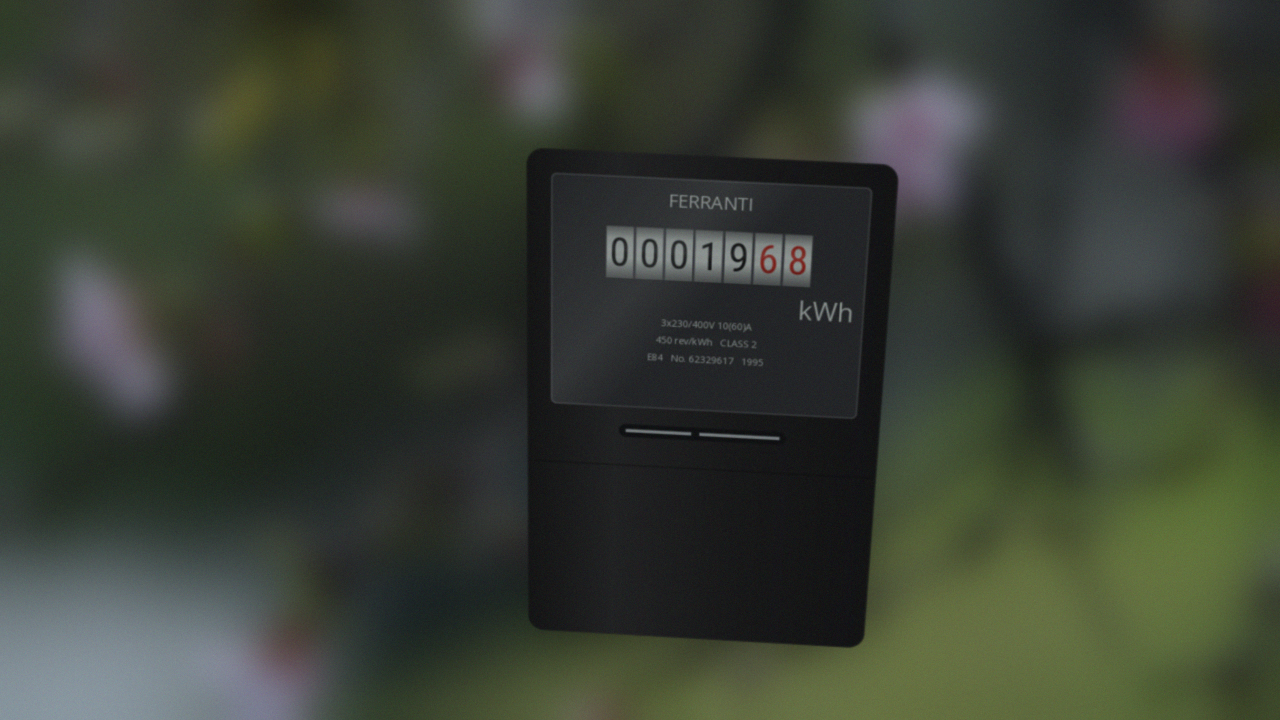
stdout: 19.68 kWh
